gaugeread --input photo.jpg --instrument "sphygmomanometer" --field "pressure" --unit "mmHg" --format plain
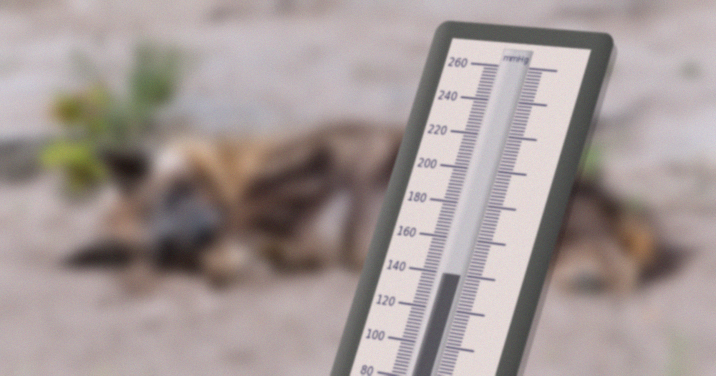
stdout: 140 mmHg
